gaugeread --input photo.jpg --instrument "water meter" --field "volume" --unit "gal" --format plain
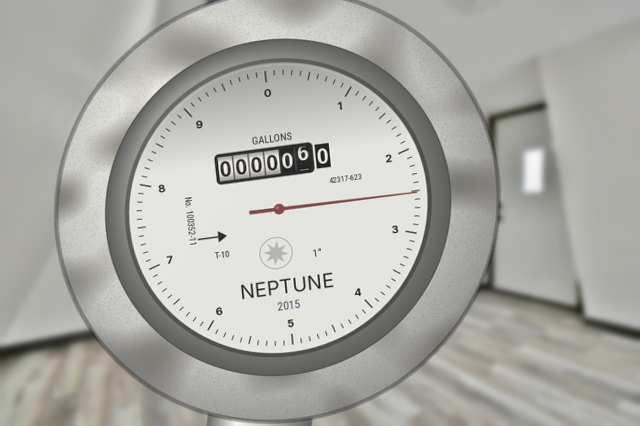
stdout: 62.5 gal
